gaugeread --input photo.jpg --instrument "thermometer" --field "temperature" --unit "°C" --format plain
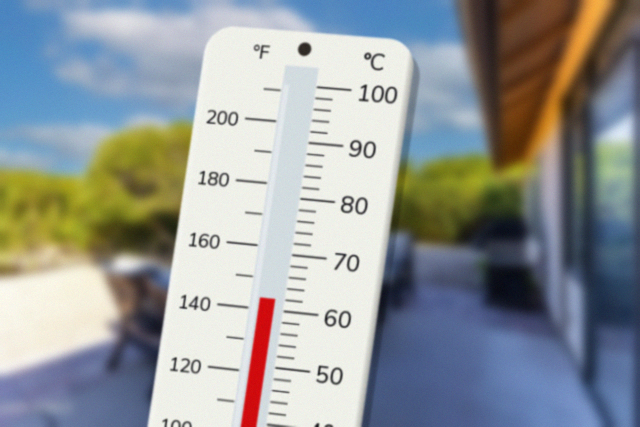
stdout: 62 °C
